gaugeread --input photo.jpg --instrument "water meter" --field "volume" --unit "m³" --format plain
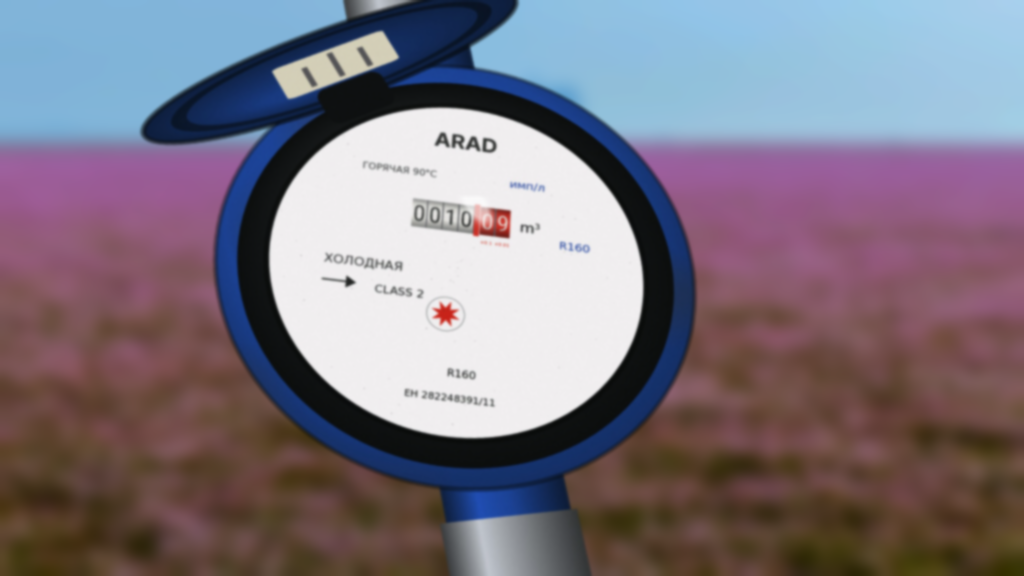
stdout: 10.09 m³
